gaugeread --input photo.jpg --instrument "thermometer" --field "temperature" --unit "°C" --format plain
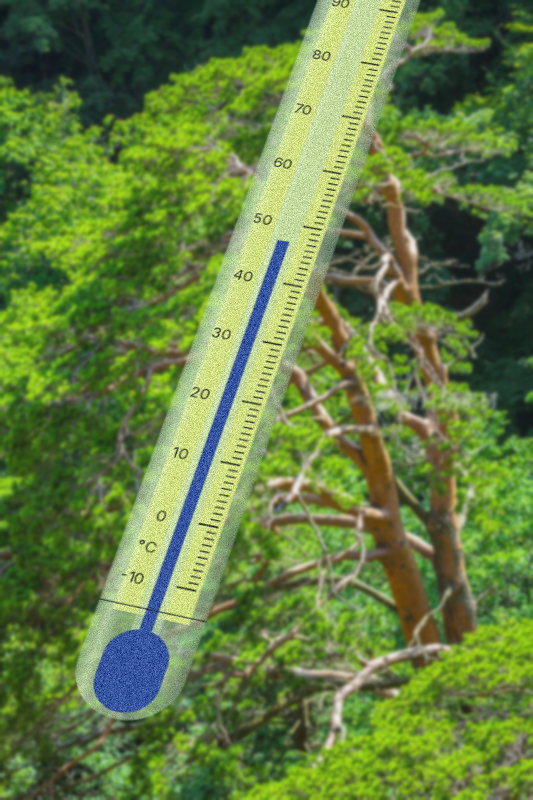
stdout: 47 °C
